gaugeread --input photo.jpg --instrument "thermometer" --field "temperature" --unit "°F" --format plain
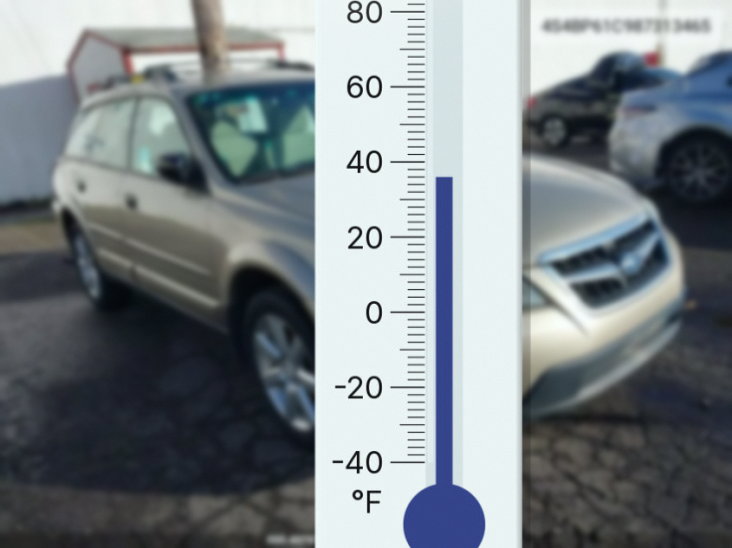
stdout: 36 °F
